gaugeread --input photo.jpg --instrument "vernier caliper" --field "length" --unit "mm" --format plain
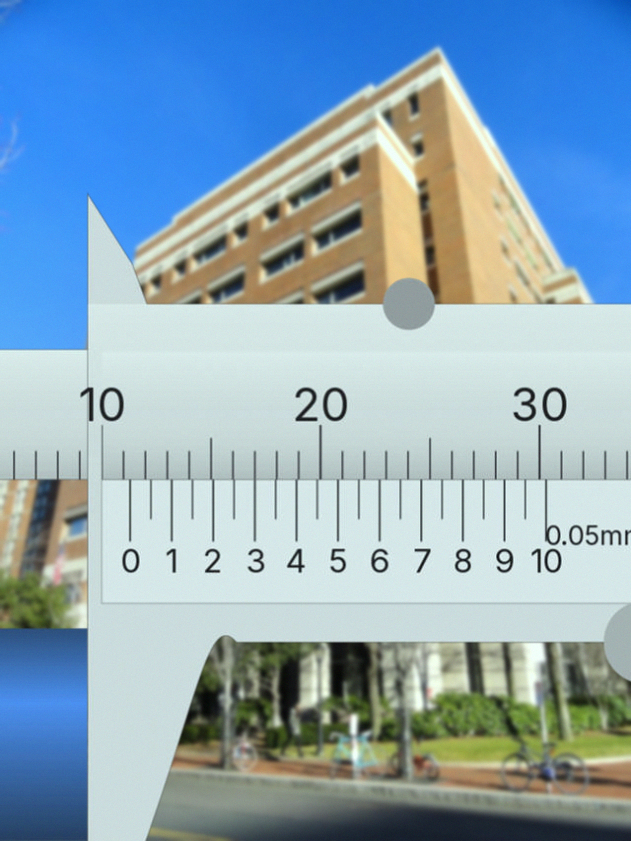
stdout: 11.30 mm
